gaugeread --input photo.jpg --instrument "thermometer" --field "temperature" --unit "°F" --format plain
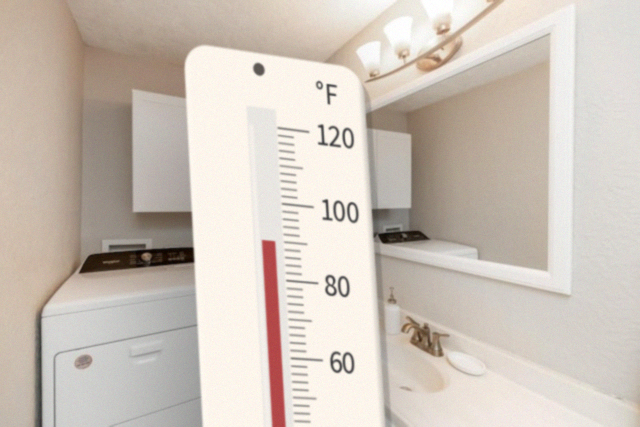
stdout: 90 °F
